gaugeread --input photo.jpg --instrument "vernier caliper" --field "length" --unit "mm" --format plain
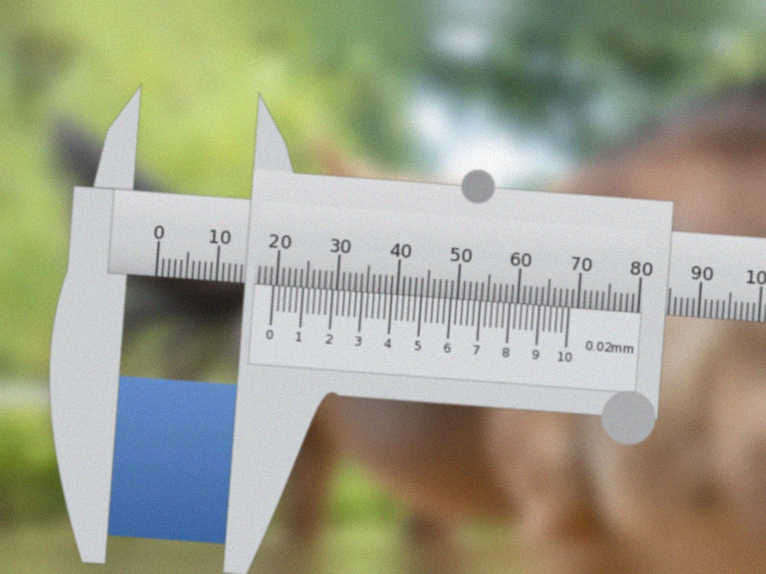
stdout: 19.5 mm
